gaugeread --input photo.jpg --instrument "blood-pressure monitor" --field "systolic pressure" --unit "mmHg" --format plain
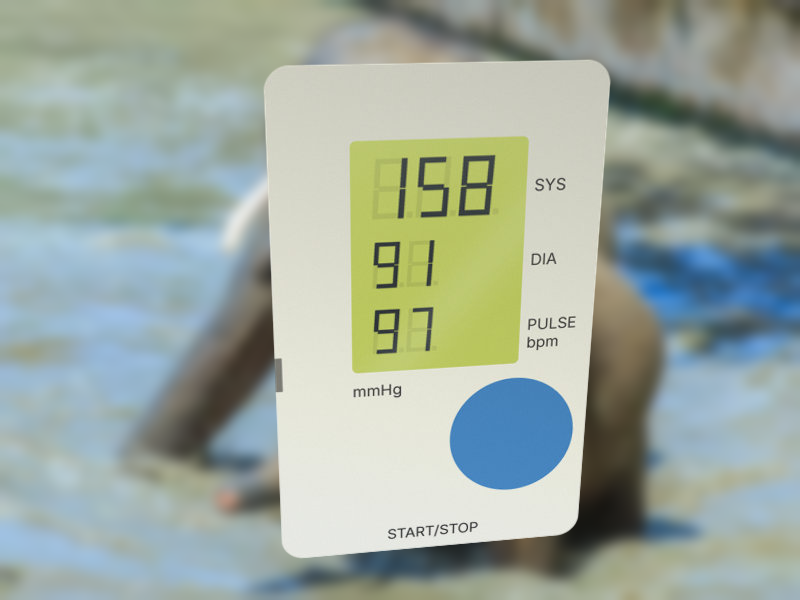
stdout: 158 mmHg
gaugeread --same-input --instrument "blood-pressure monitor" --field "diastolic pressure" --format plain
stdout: 91 mmHg
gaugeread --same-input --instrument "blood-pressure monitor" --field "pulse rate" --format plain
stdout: 97 bpm
